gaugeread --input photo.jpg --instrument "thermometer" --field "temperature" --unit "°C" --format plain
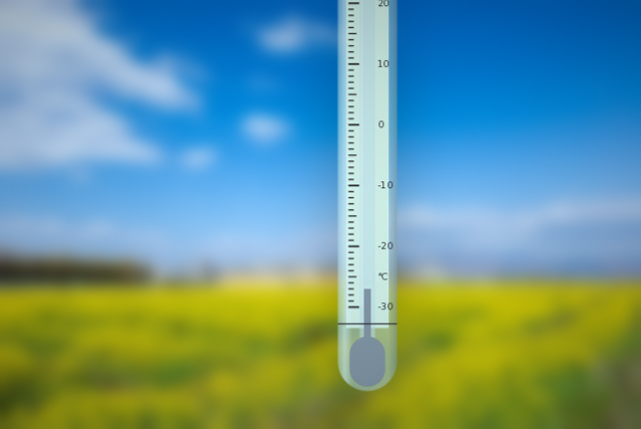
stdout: -27 °C
